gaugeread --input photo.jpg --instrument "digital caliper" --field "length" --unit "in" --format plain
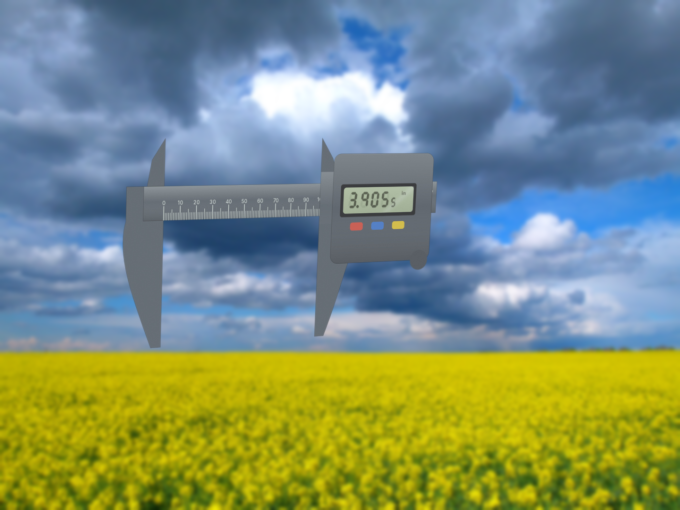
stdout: 3.9055 in
